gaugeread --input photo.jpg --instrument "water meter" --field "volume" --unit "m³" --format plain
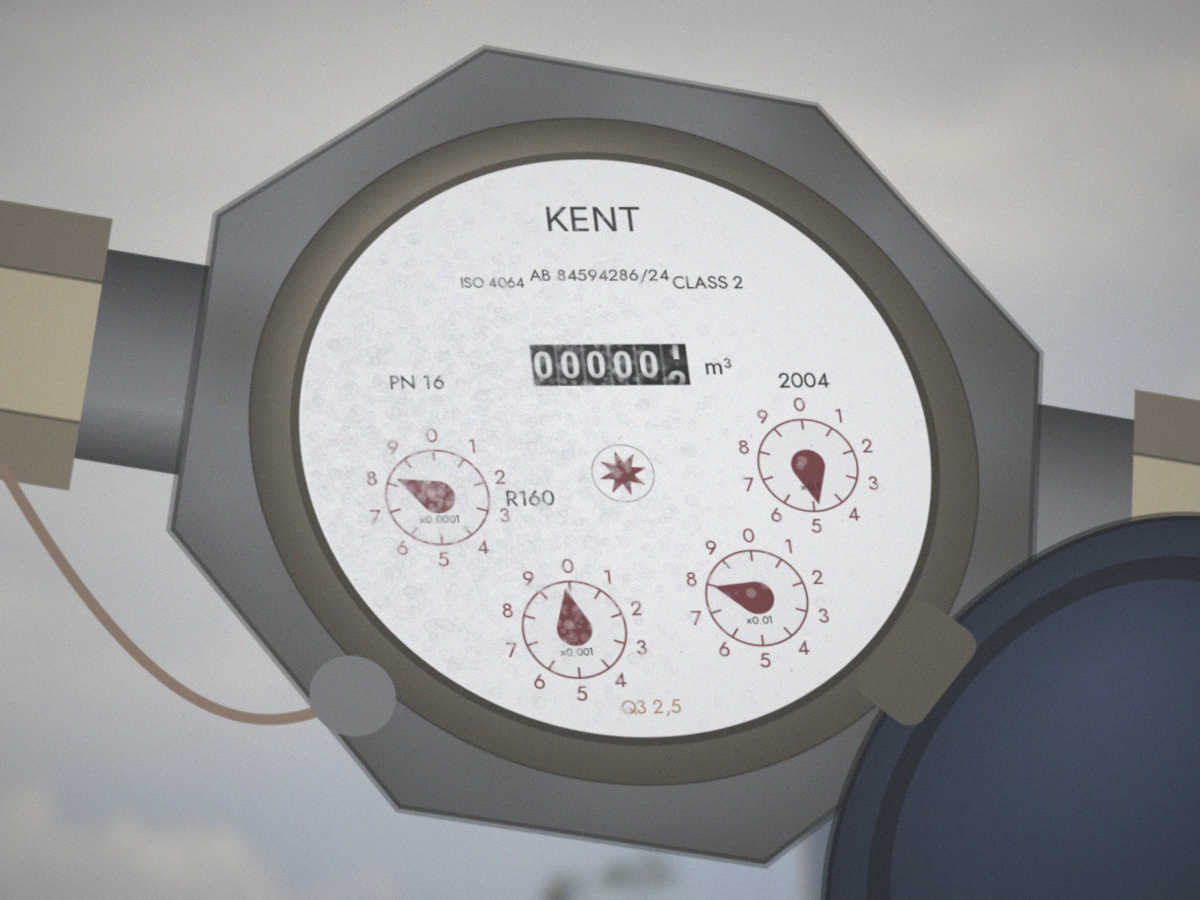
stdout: 1.4798 m³
